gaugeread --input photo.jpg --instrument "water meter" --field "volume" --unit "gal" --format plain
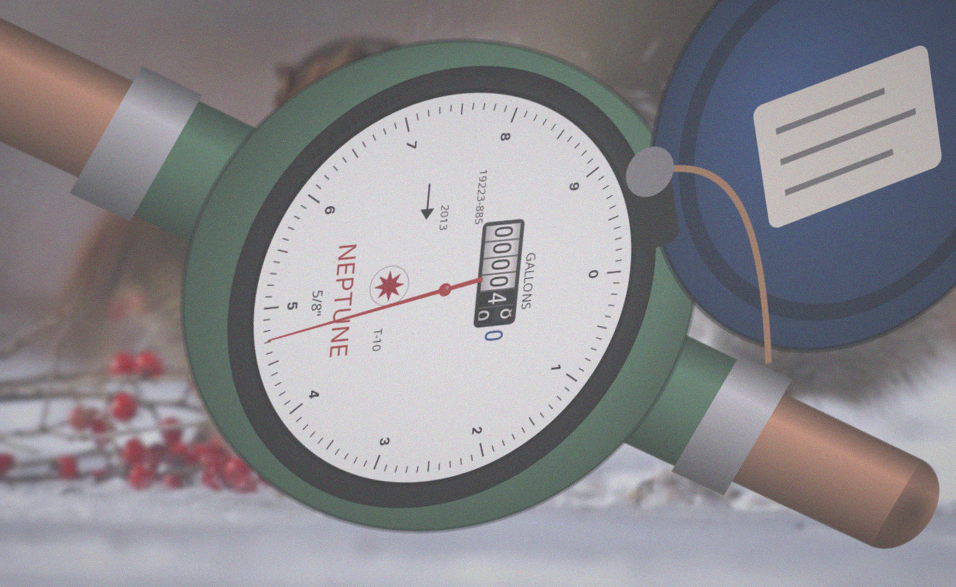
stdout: 484.7 gal
